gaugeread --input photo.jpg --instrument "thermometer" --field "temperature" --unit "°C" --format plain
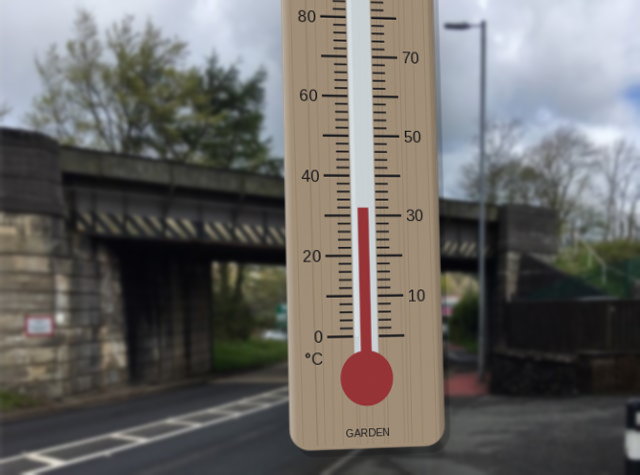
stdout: 32 °C
